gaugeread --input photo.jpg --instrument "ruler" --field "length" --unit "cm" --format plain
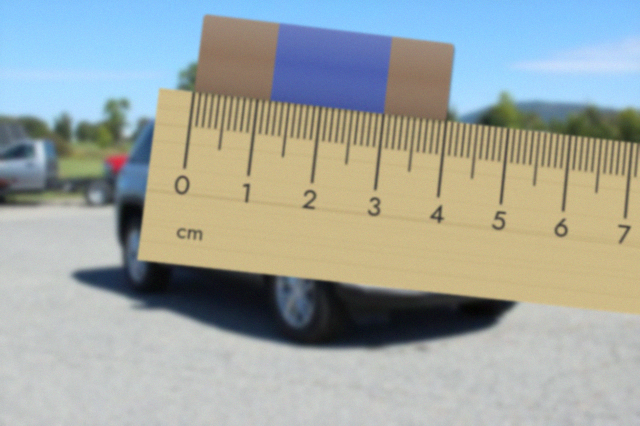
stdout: 4 cm
